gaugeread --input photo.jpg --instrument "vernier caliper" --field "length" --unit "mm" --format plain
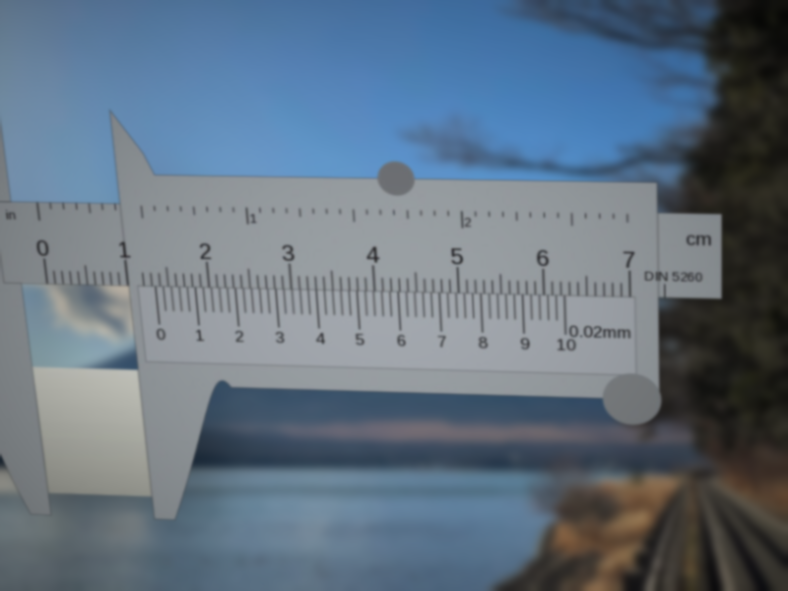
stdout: 13.4 mm
